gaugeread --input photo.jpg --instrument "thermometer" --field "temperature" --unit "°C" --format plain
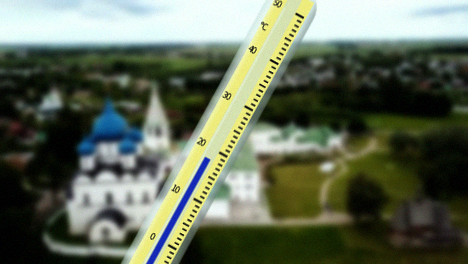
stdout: 18 °C
